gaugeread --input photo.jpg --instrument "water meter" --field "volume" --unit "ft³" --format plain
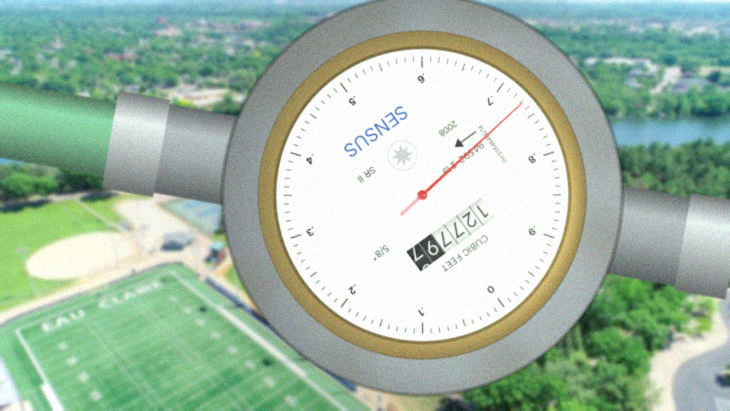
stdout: 127796.73 ft³
